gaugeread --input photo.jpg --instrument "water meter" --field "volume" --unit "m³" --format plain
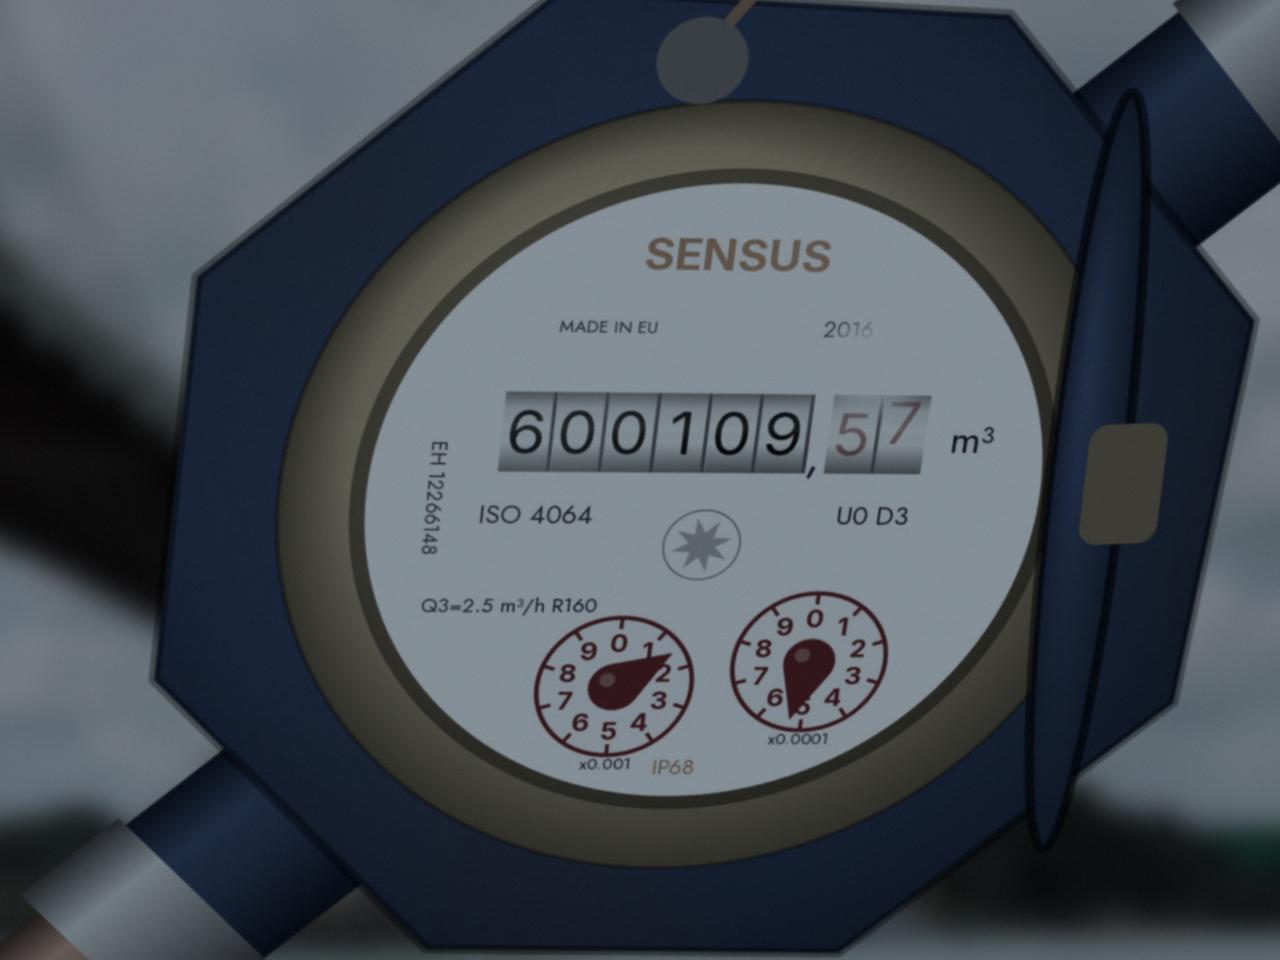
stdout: 600109.5715 m³
